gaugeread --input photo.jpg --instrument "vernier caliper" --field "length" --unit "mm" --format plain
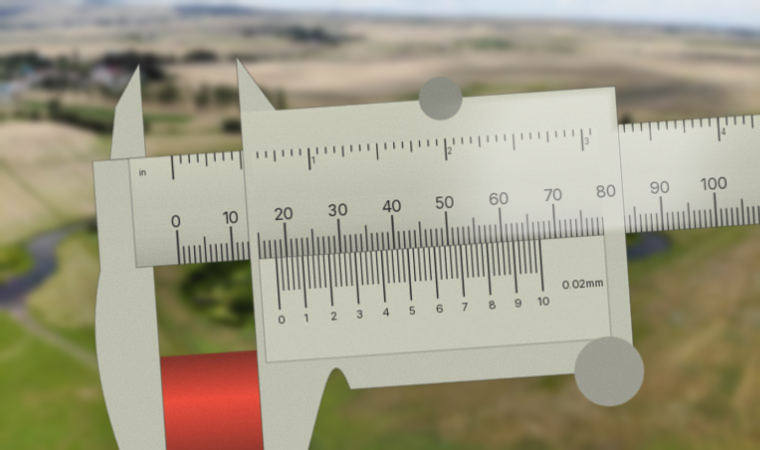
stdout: 18.0 mm
